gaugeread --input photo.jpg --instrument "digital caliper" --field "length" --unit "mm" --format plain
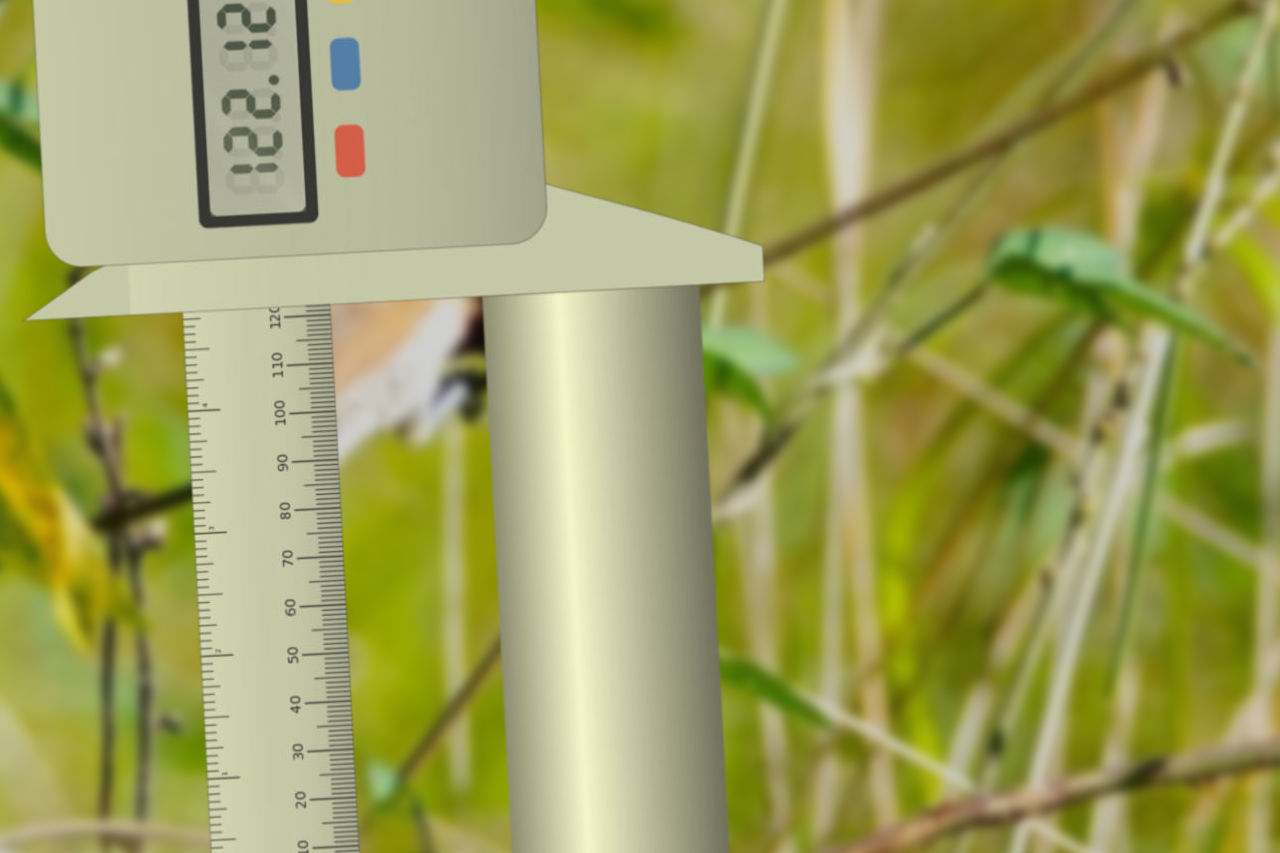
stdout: 122.12 mm
